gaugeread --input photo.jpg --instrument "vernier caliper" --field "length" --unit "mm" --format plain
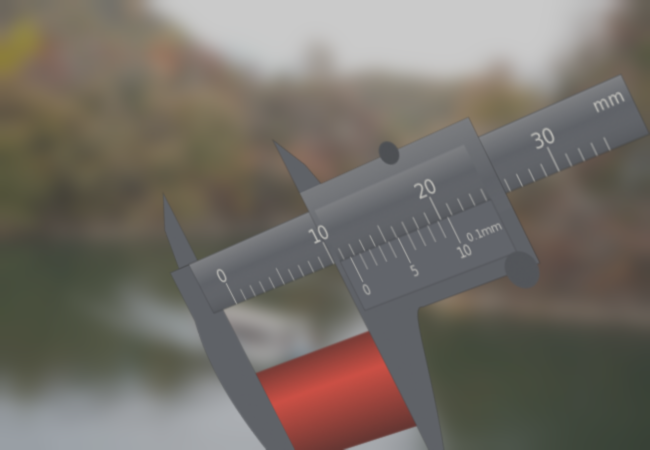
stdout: 11.6 mm
